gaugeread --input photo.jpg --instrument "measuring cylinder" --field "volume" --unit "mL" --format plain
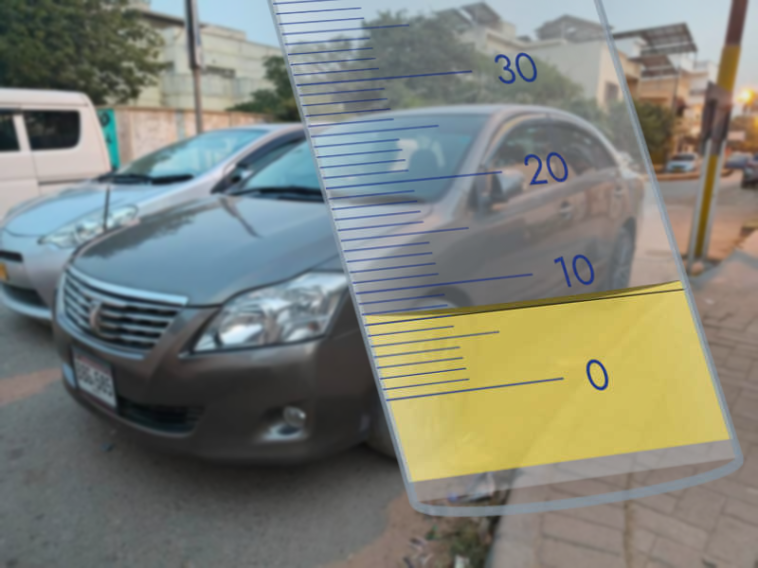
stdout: 7 mL
